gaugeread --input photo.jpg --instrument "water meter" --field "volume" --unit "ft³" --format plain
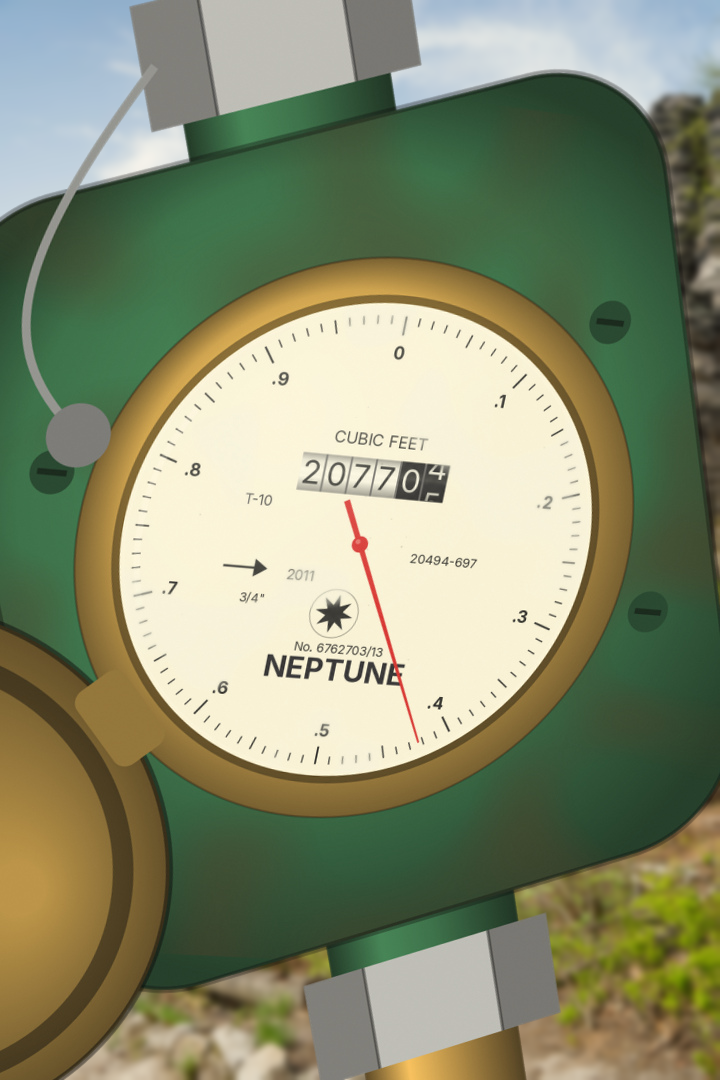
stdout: 207704.42 ft³
